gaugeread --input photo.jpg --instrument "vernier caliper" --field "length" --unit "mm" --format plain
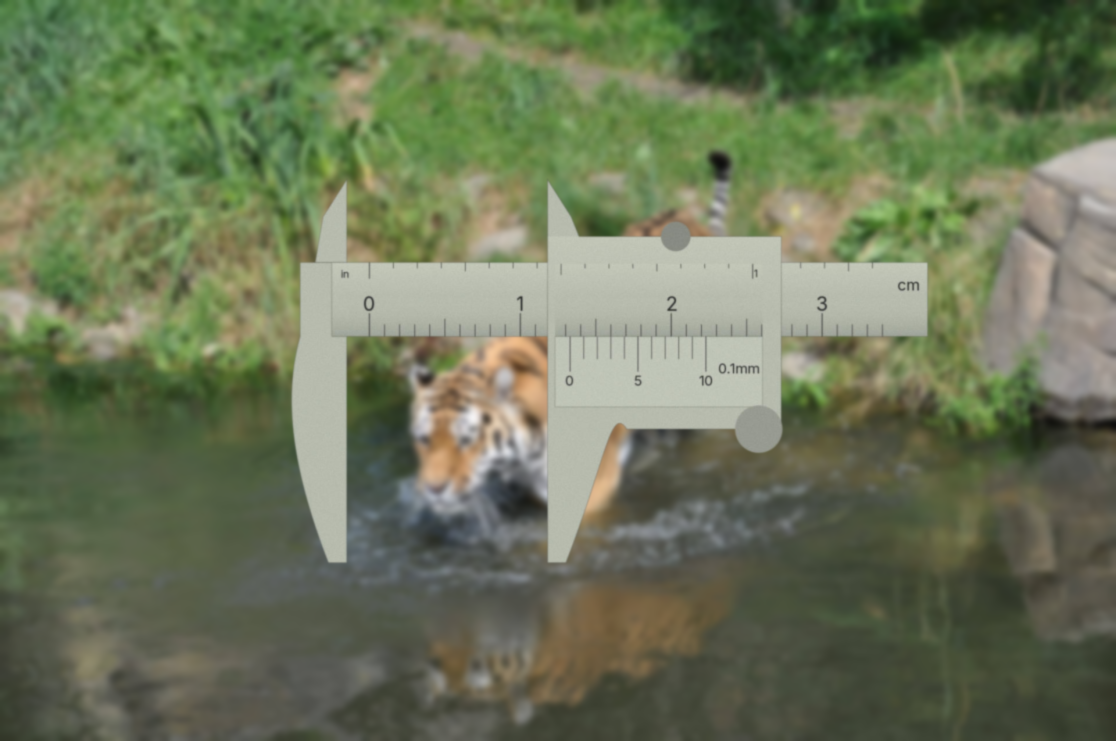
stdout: 13.3 mm
